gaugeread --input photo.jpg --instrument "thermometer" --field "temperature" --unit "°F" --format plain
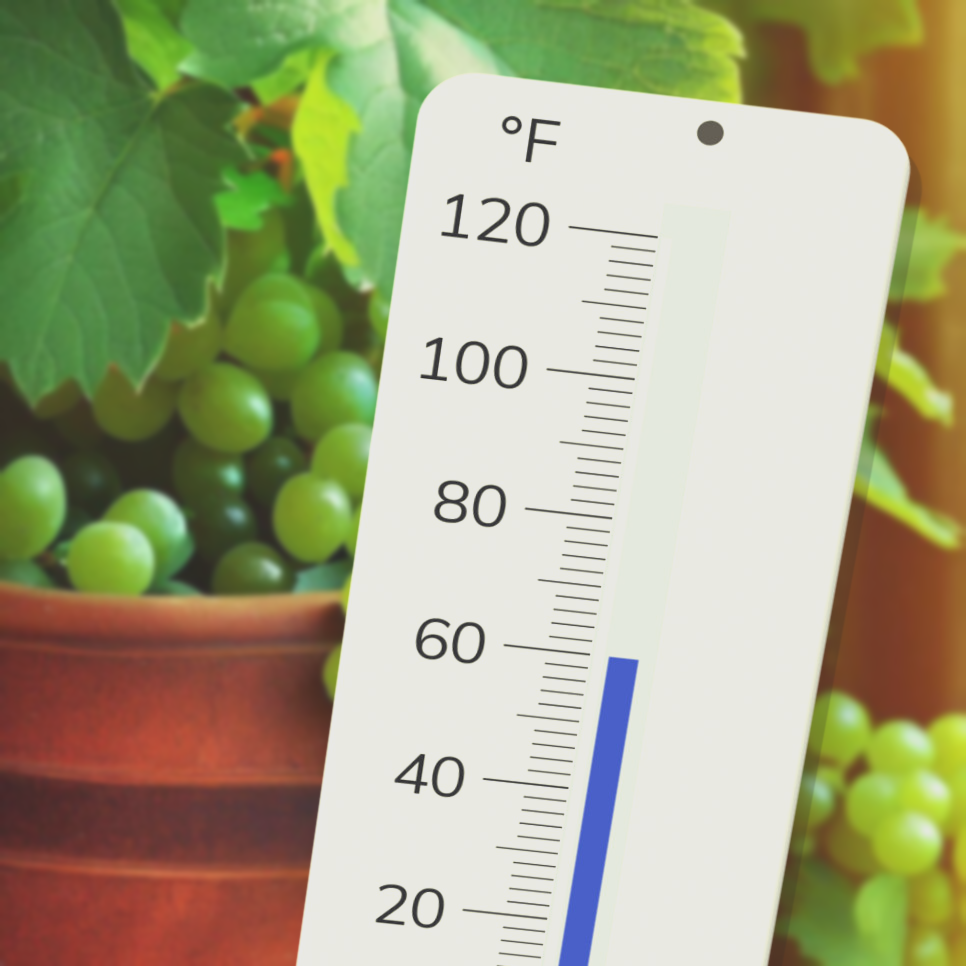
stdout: 60 °F
